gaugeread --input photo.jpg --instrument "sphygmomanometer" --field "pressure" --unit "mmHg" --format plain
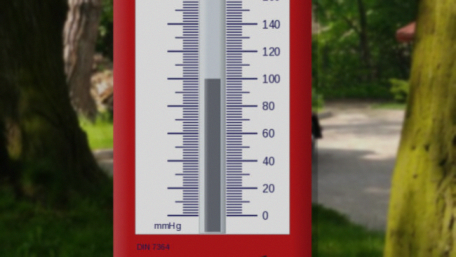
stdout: 100 mmHg
